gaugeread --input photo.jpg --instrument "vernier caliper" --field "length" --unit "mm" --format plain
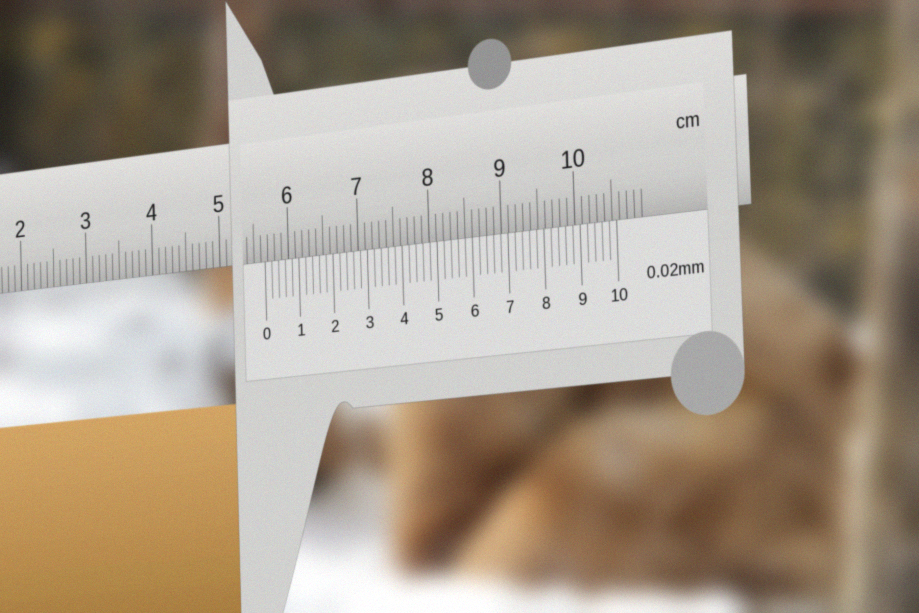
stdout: 56.6 mm
